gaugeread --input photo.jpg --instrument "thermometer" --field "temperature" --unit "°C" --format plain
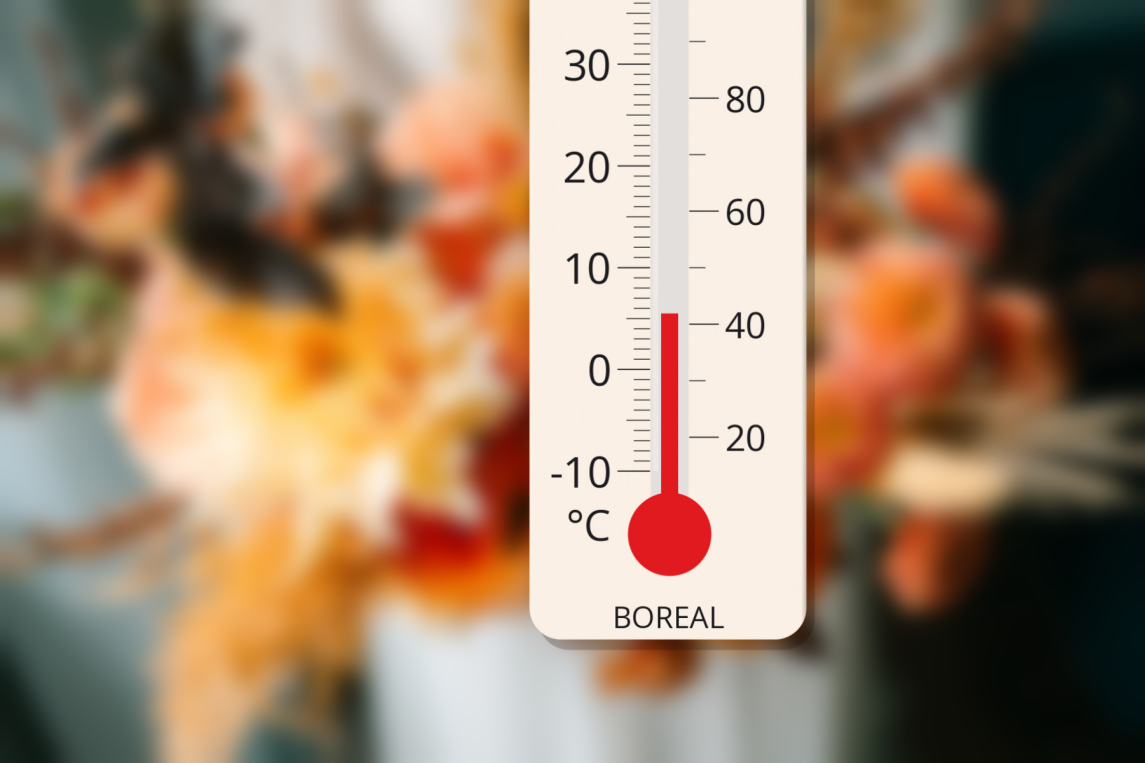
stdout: 5.5 °C
